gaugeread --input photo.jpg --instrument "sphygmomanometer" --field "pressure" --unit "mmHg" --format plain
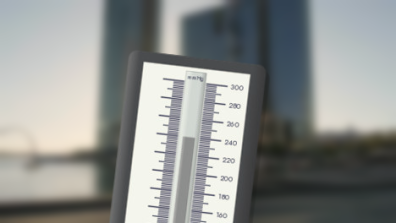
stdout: 240 mmHg
